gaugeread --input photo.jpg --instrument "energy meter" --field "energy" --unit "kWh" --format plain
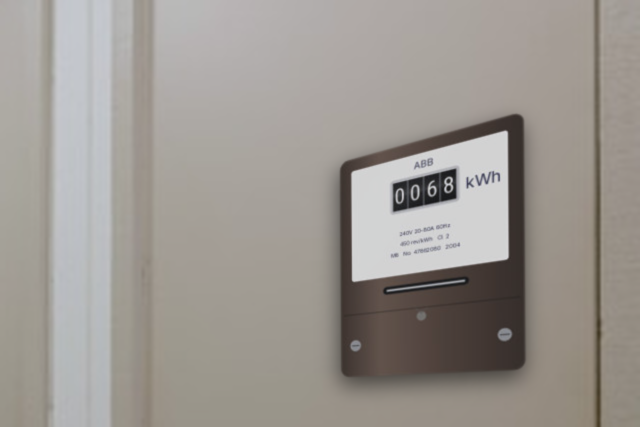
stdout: 68 kWh
